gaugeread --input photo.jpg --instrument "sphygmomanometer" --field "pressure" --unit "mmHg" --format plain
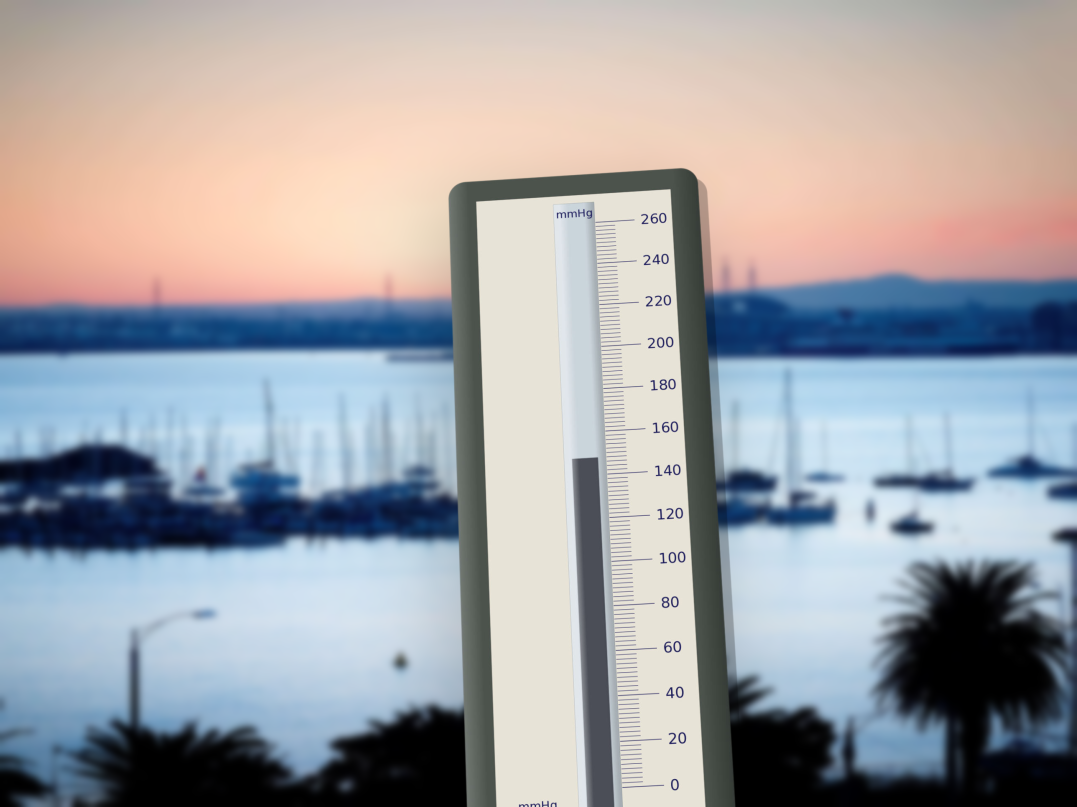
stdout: 148 mmHg
